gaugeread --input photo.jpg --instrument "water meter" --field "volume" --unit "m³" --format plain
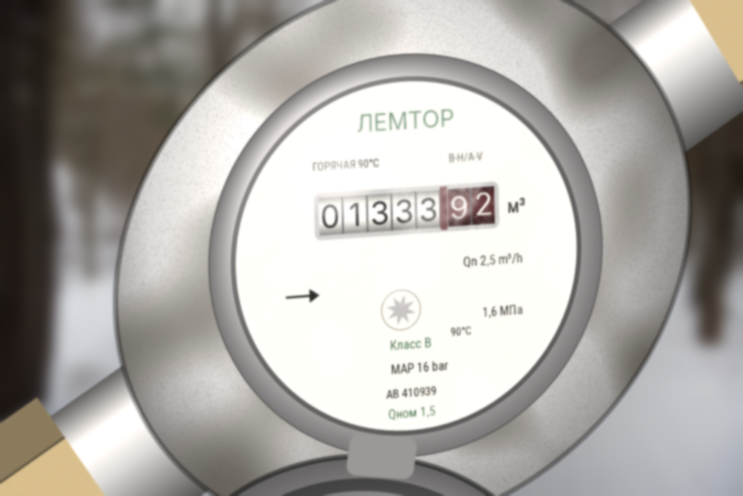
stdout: 1333.92 m³
